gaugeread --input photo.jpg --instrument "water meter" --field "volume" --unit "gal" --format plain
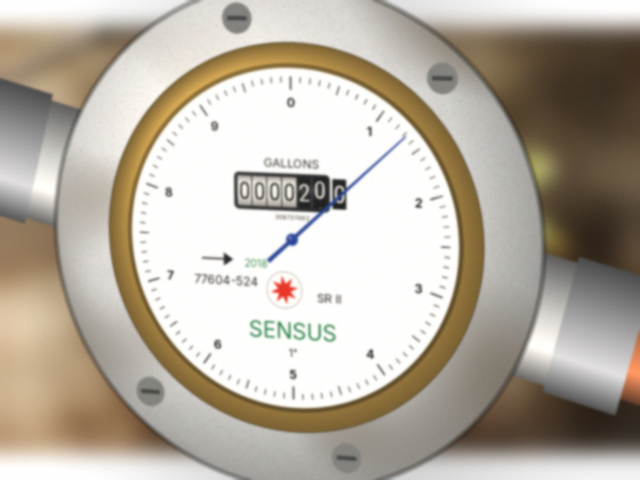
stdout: 201.3 gal
